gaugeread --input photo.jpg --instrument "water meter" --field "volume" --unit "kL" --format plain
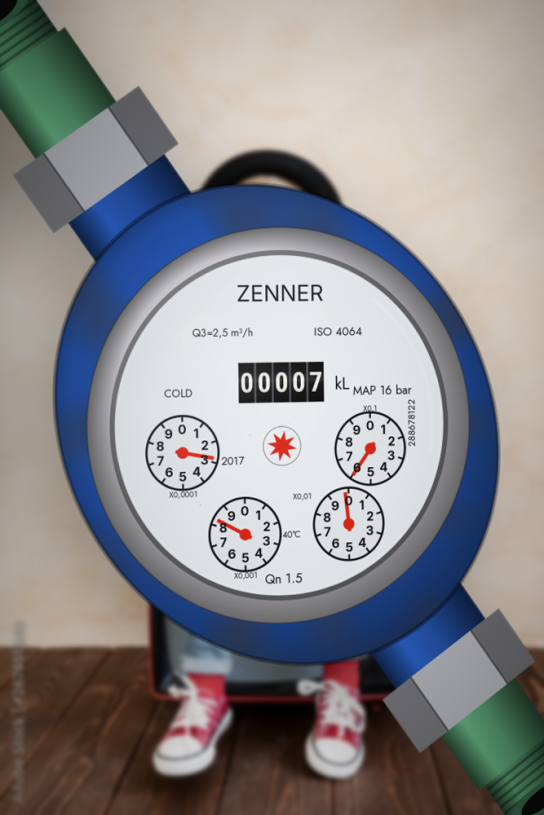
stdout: 7.5982 kL
